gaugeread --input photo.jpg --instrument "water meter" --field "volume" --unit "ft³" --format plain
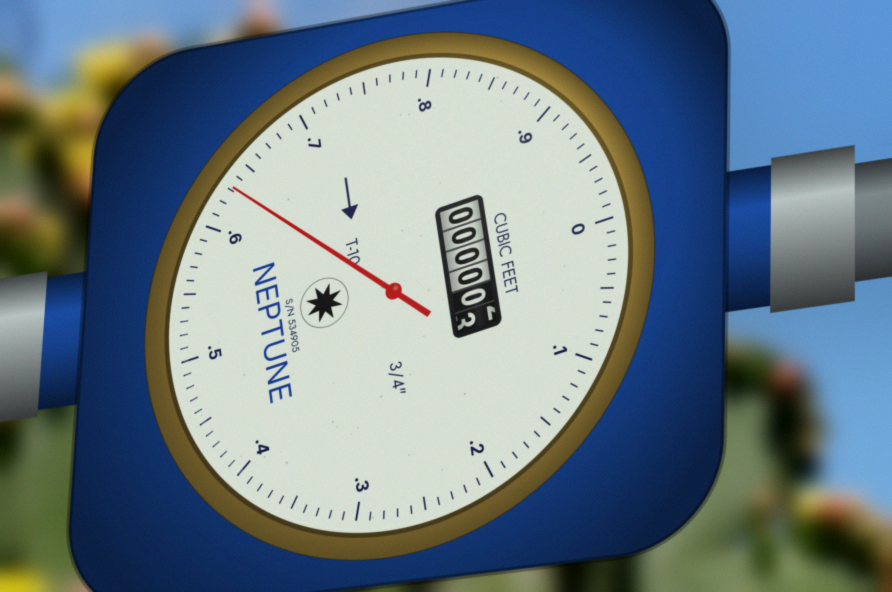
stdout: 2.63 ft³
